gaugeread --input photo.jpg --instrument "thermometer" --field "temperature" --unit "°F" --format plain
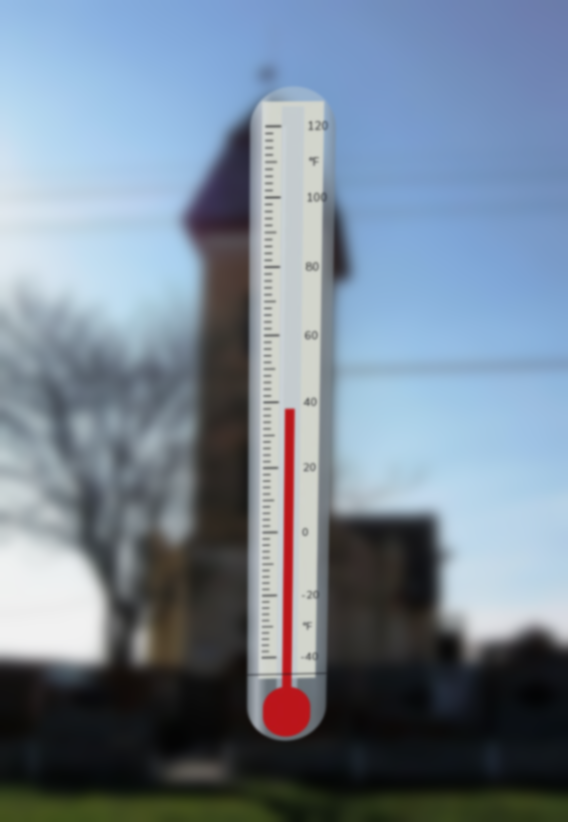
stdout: 38 °F
